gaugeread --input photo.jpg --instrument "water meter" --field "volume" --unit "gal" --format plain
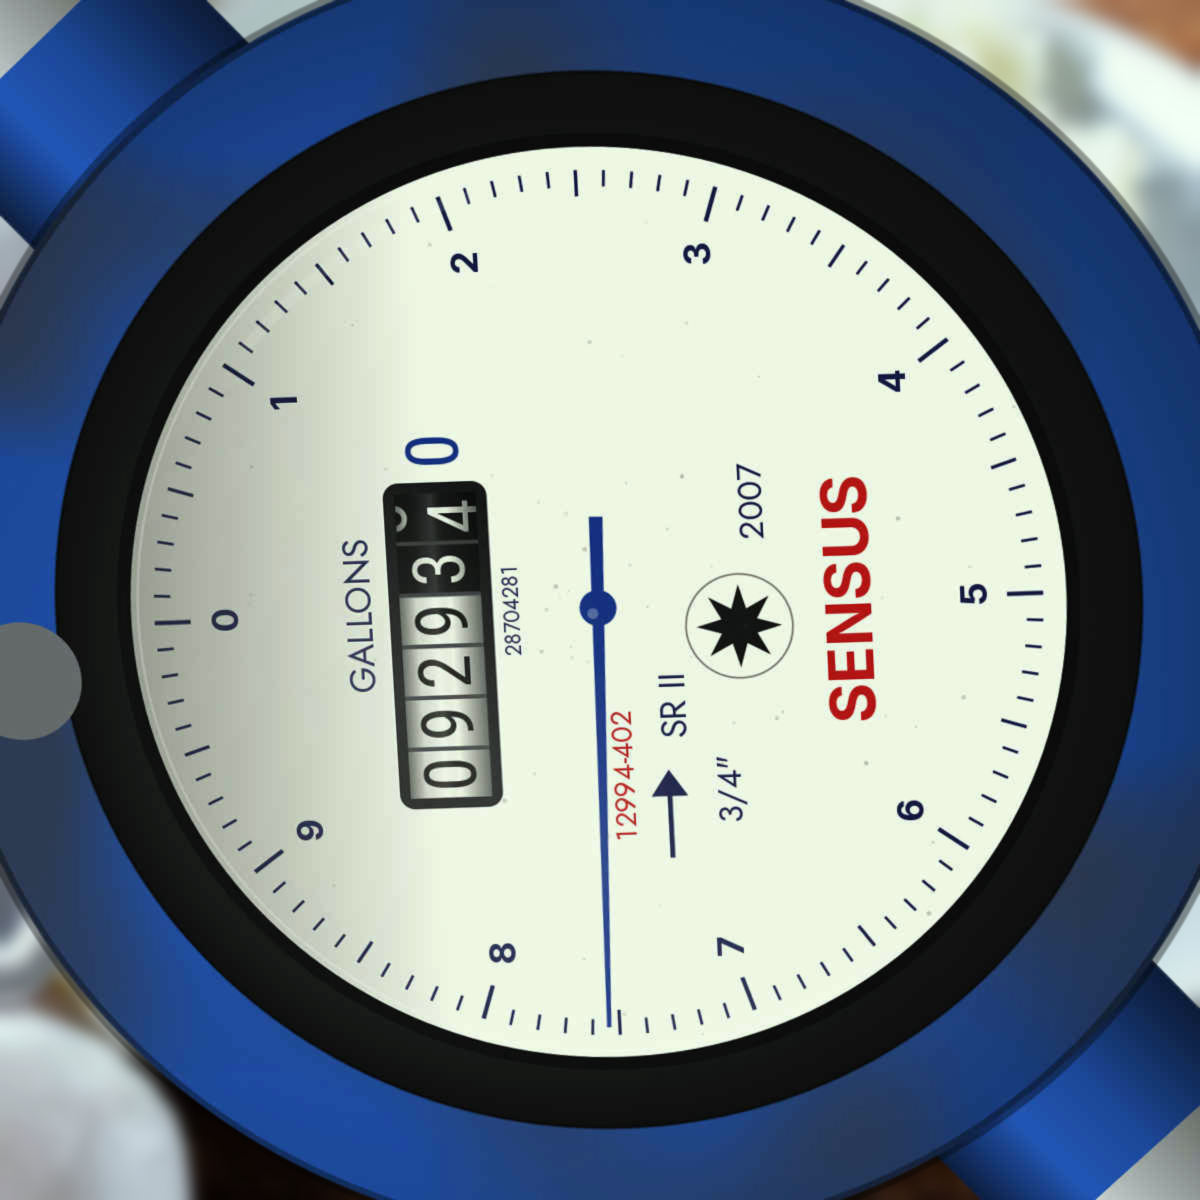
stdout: 929337.5 gal
